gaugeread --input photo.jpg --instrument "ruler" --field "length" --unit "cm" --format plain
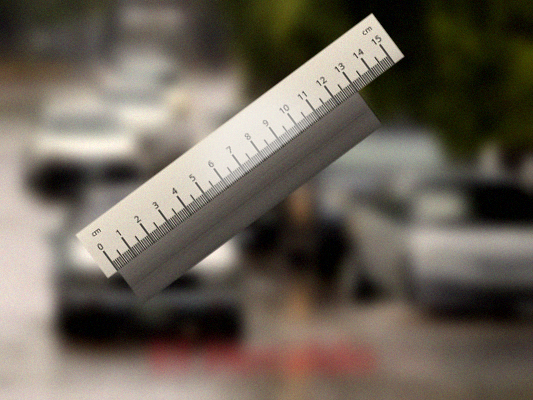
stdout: 13 cm
